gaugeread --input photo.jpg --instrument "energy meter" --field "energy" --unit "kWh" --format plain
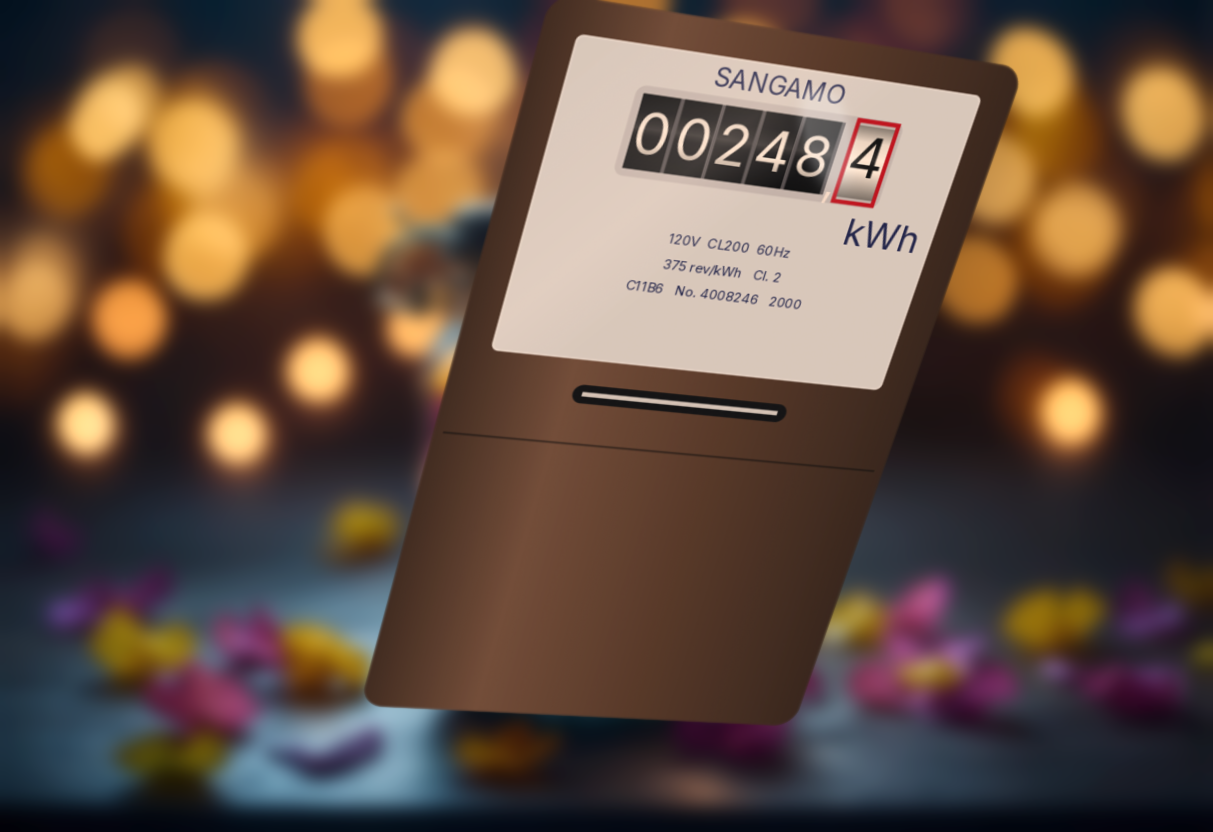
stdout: 248.4 kWh
